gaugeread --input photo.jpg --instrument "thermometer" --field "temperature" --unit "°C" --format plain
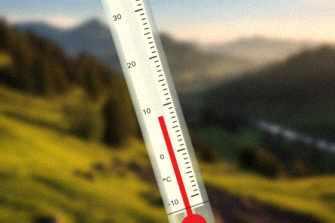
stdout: 8 °C
